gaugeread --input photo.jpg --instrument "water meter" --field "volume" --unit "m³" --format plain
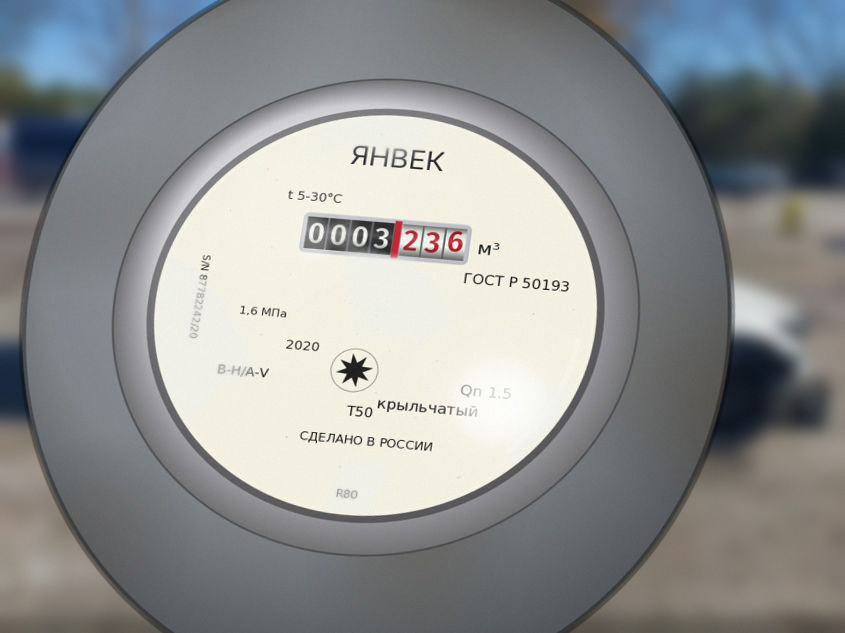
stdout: 3.236 m³
